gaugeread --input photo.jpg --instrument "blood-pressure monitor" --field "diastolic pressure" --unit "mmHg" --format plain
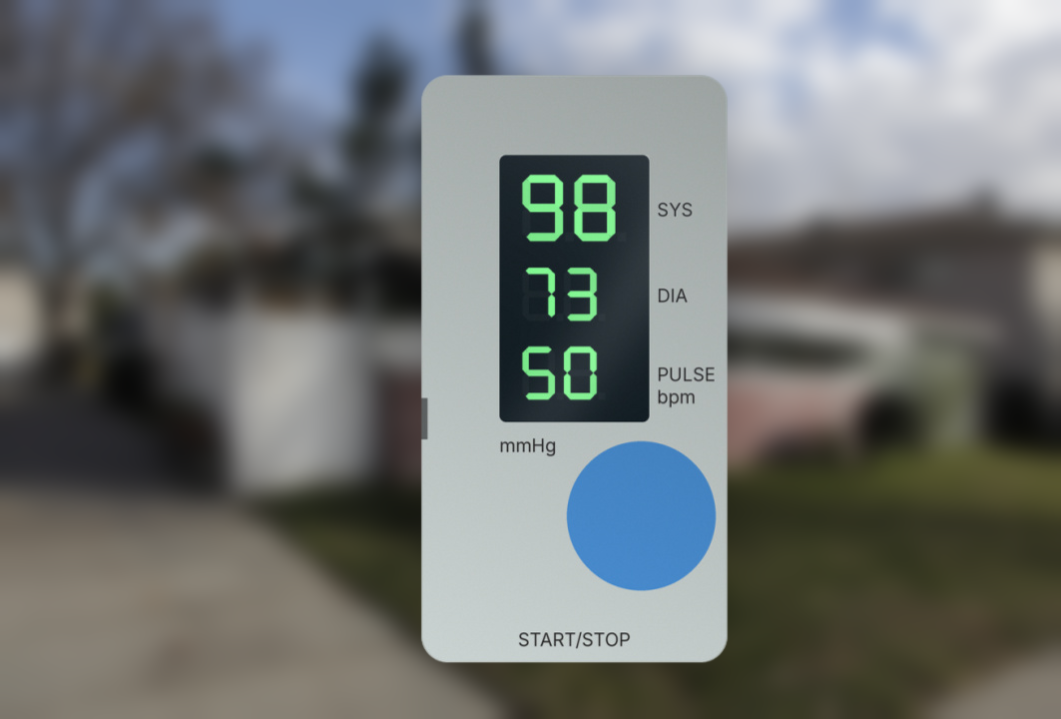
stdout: 73 mmHg
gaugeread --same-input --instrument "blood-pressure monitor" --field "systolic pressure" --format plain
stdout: 98 mmHg
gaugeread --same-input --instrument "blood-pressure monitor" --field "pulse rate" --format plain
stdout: 50 bpm
